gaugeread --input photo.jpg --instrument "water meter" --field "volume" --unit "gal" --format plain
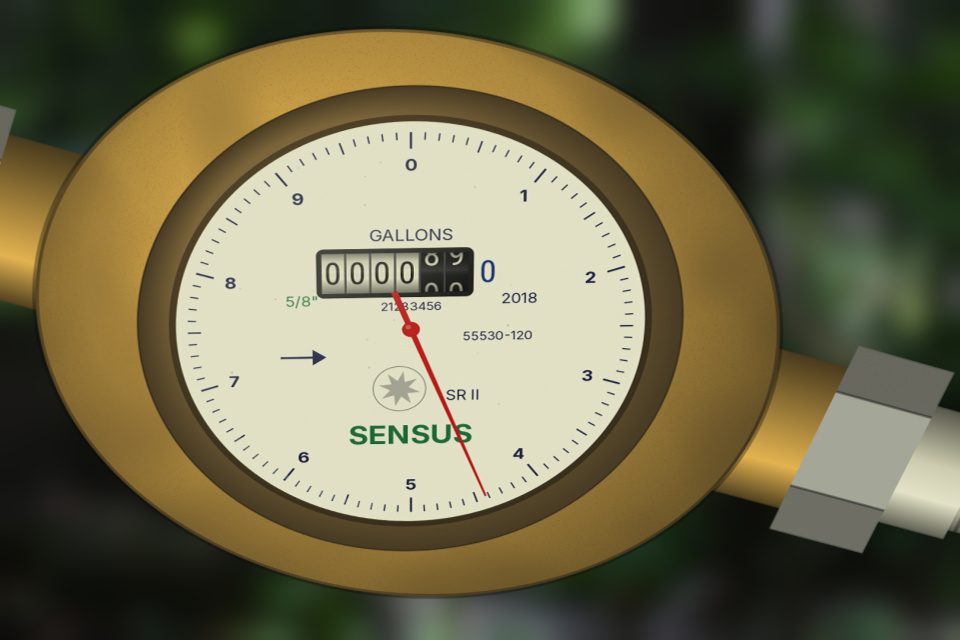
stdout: 894.4 gal
